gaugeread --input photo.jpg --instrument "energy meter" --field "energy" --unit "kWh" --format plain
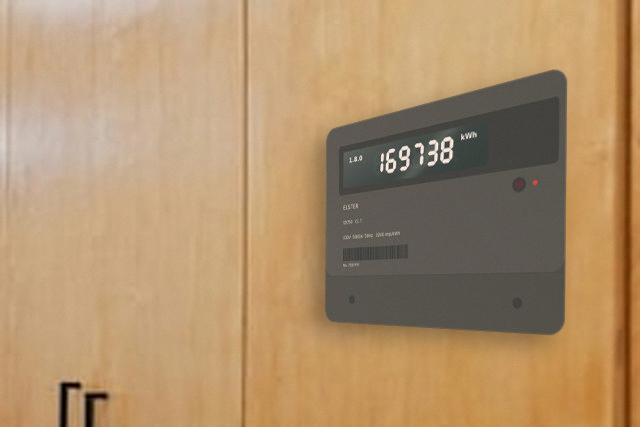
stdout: 169738 kWh
